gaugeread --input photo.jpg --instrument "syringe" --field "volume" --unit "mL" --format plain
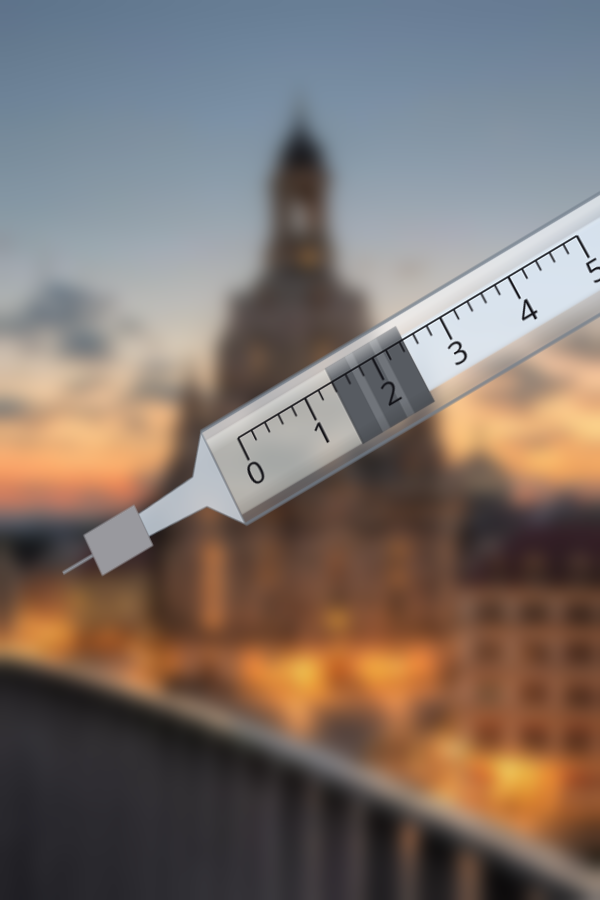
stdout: 1.4 mL
